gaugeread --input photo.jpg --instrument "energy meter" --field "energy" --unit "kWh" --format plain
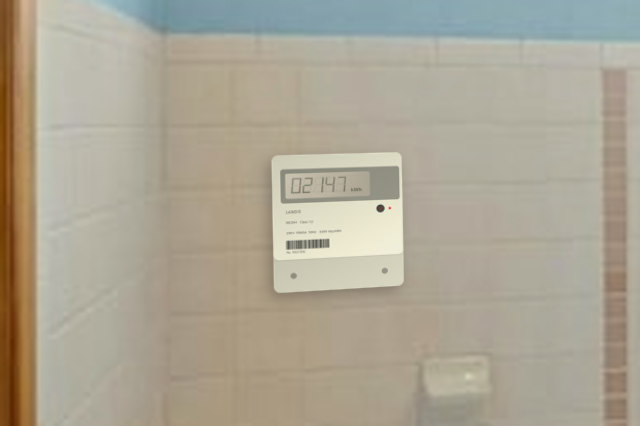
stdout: 2147 kWh
